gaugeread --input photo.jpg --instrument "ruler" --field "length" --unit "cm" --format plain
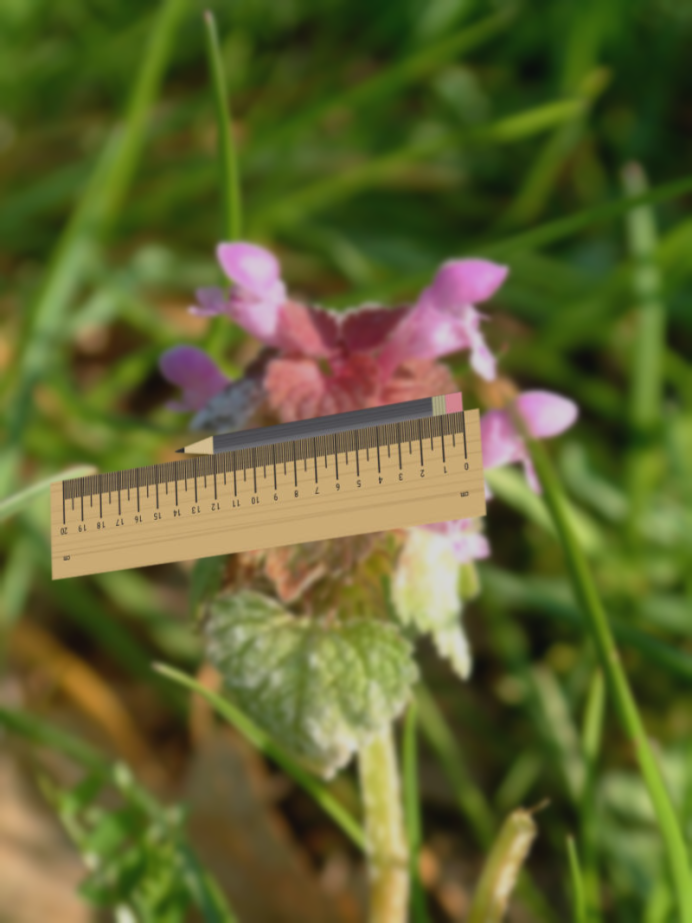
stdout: 14 cm
